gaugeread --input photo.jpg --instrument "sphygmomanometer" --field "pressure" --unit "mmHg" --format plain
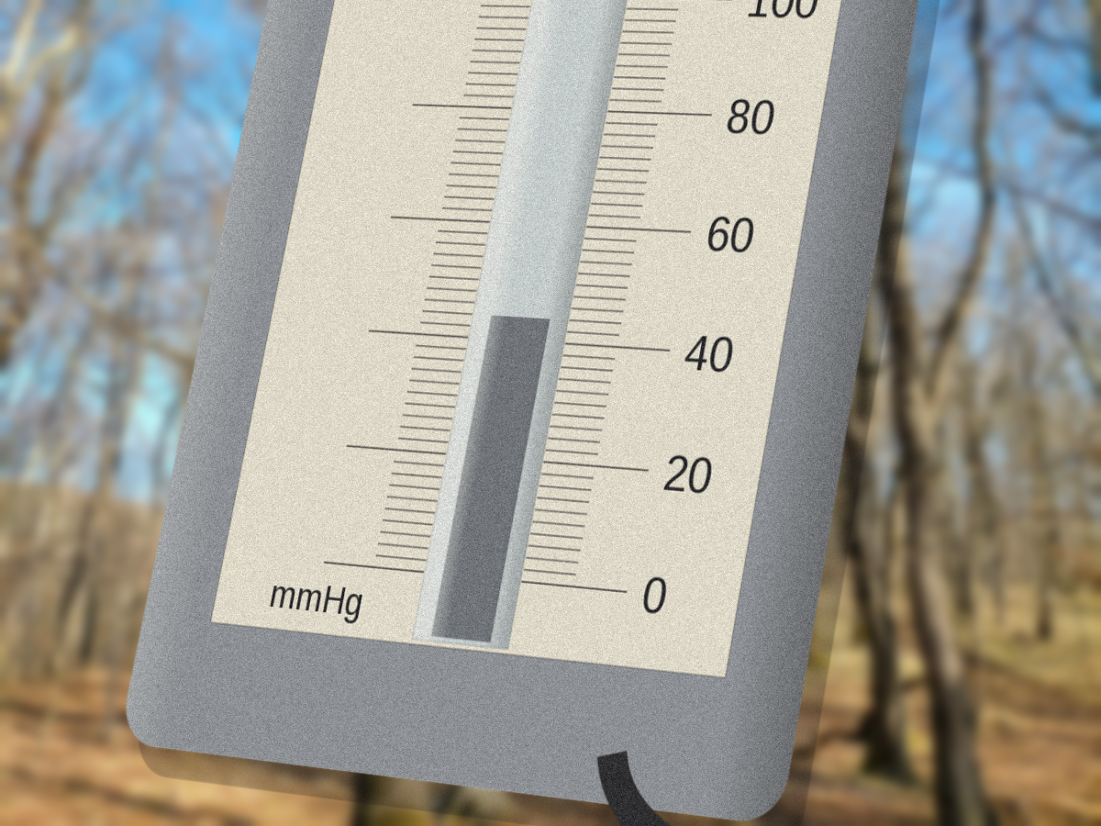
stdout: 44 mmHg
